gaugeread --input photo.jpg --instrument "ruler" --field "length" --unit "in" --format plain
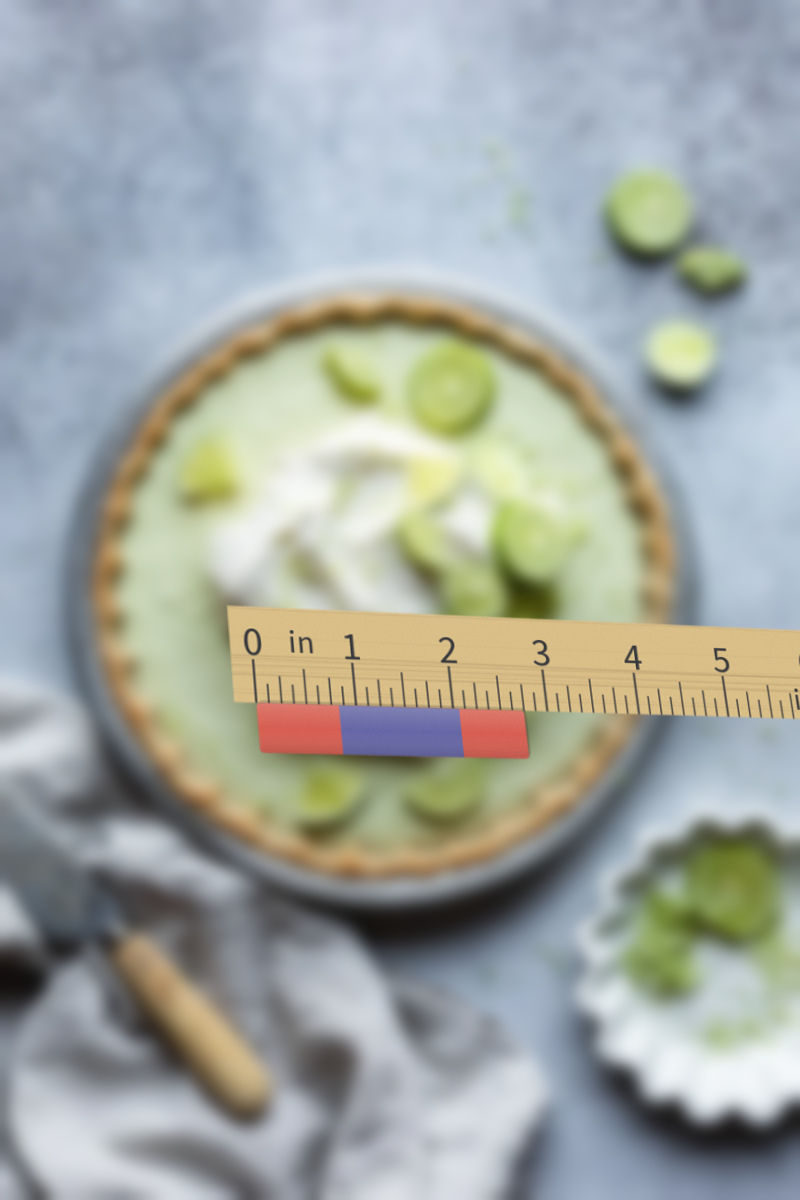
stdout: 2.75 in
